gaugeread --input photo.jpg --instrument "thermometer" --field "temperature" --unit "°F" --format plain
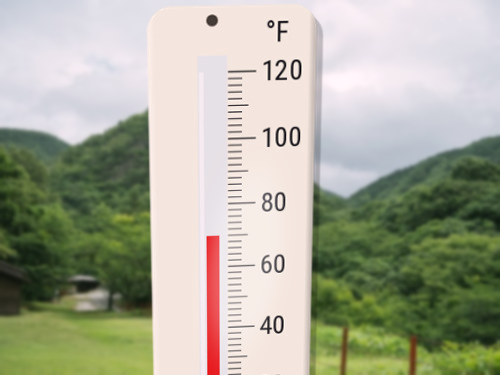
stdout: 70 °F
